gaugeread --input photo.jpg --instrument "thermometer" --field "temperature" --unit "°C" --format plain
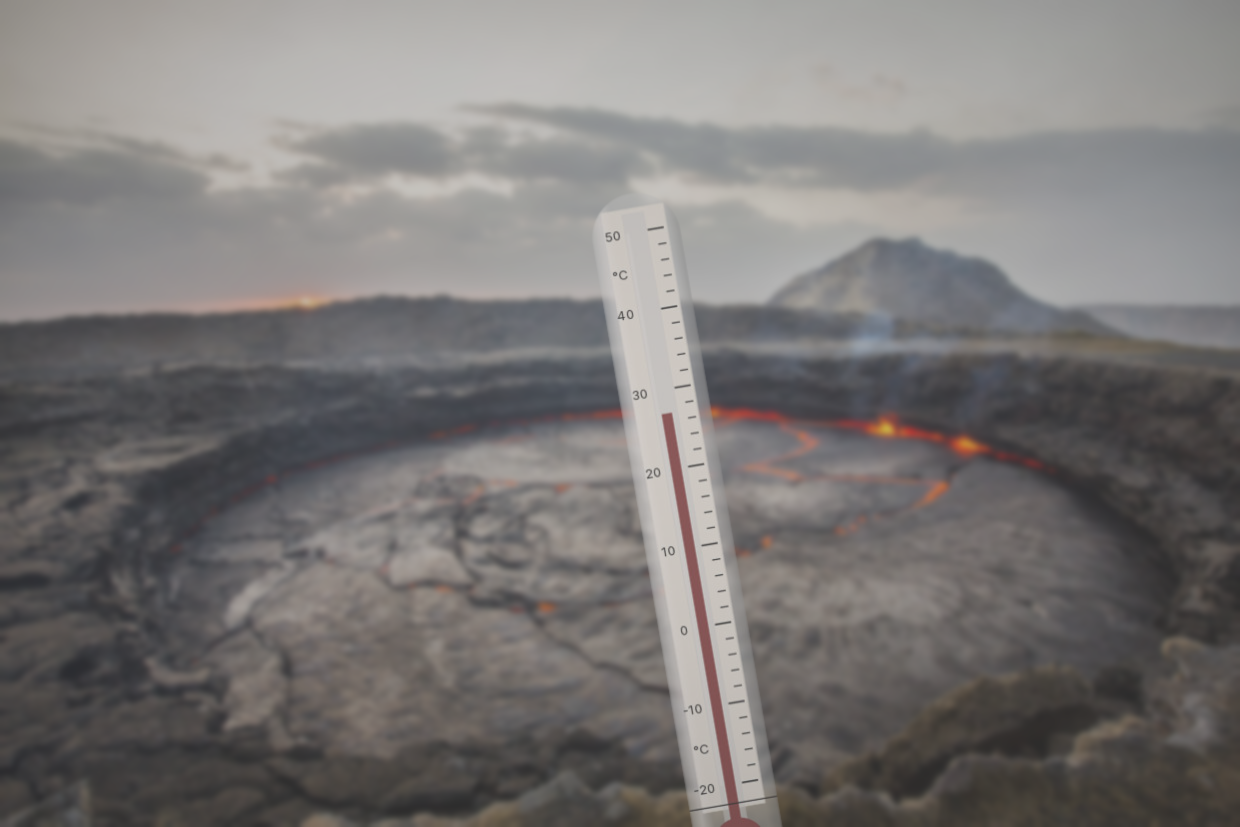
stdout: 27 °C
